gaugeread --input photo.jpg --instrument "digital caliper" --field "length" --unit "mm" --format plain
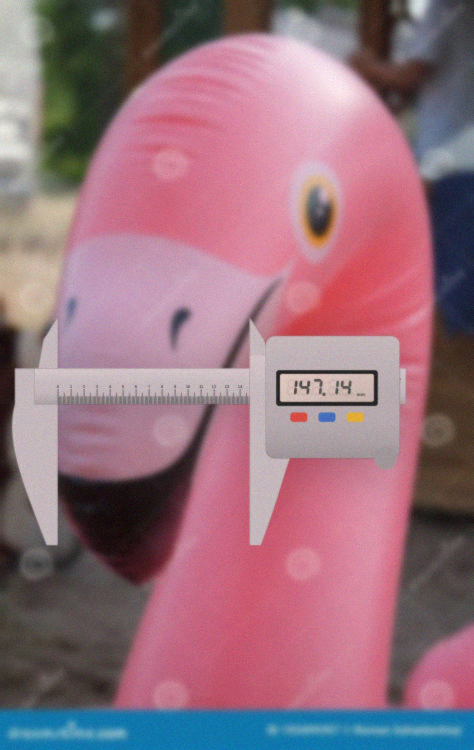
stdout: 147.14 mm
